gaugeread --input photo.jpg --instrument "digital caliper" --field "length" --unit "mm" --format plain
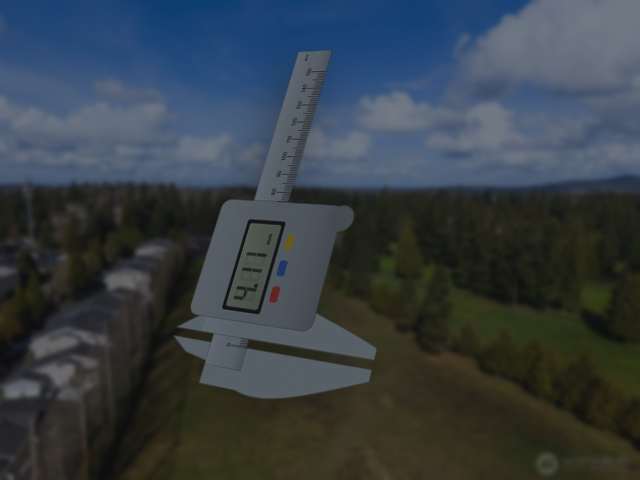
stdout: 4.11 mm
